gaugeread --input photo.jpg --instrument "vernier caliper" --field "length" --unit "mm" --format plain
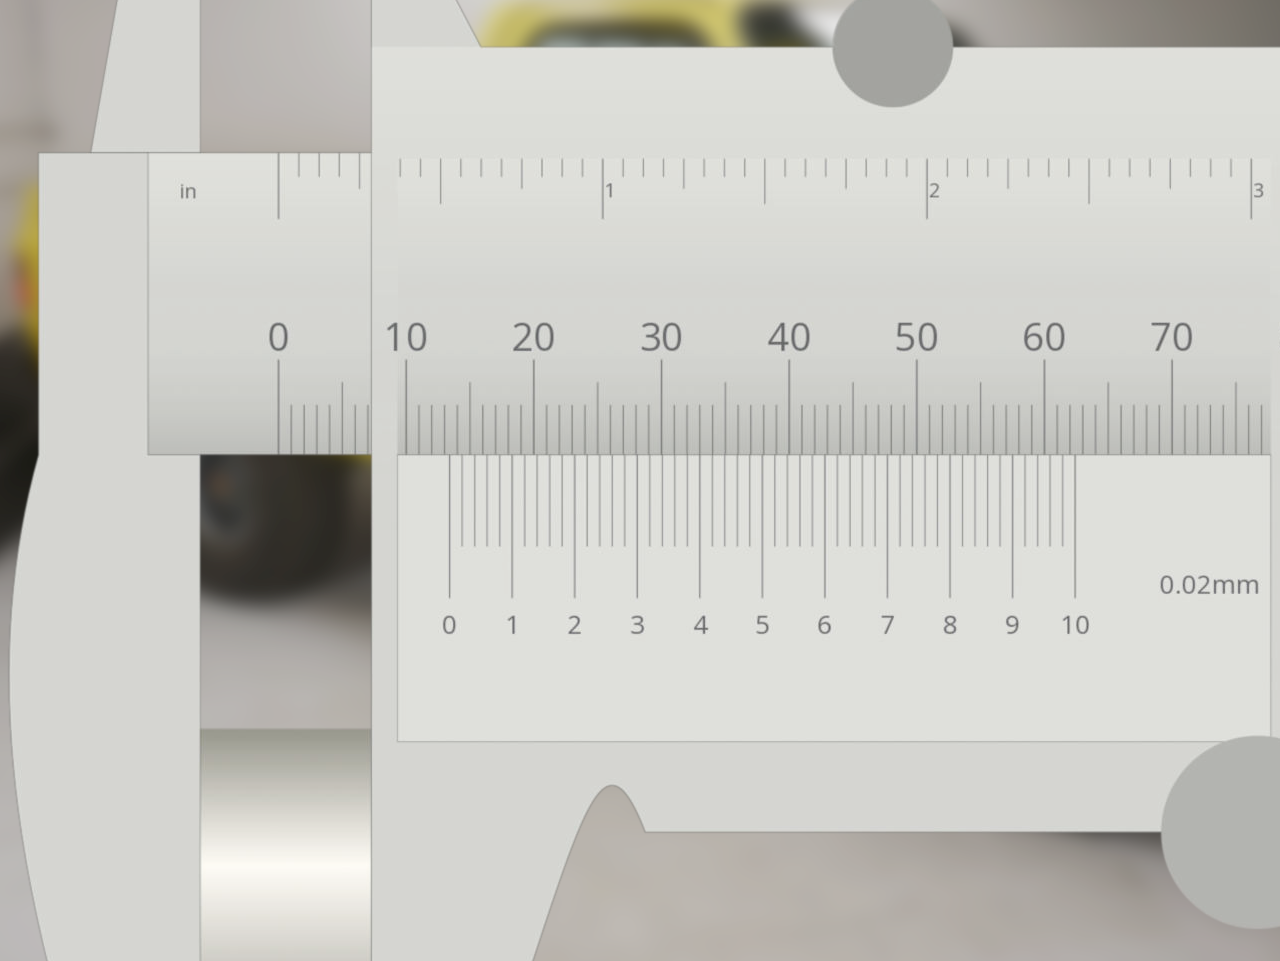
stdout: 13.4 mm
